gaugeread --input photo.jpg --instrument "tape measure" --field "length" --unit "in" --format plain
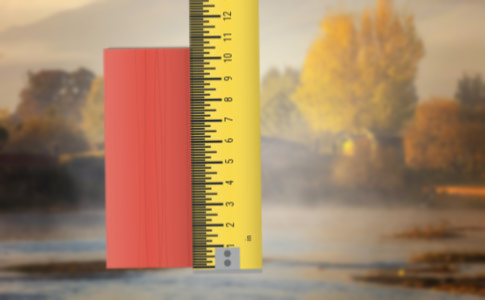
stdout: 10.5 in
